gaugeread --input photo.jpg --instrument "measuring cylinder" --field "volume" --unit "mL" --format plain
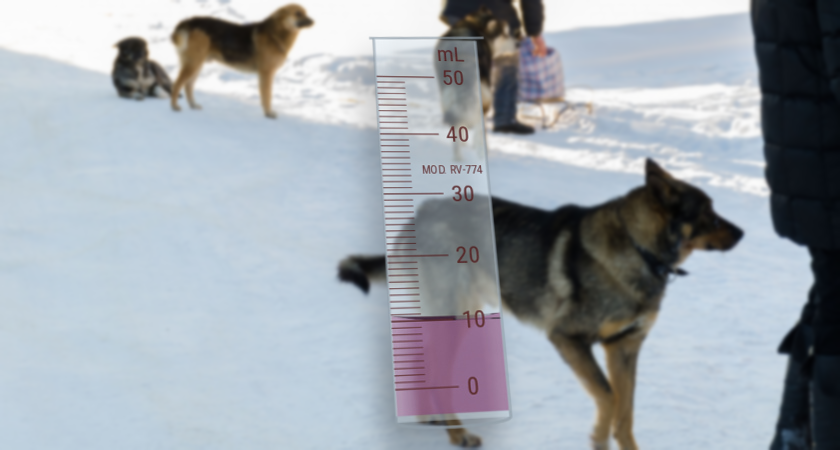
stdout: 10 mL
